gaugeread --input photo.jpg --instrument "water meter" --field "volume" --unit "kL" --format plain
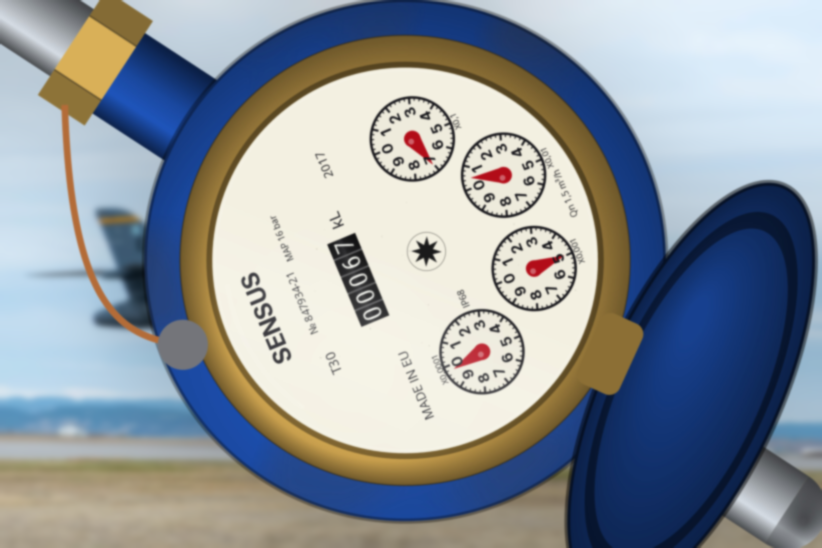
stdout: 67.7049 kL
